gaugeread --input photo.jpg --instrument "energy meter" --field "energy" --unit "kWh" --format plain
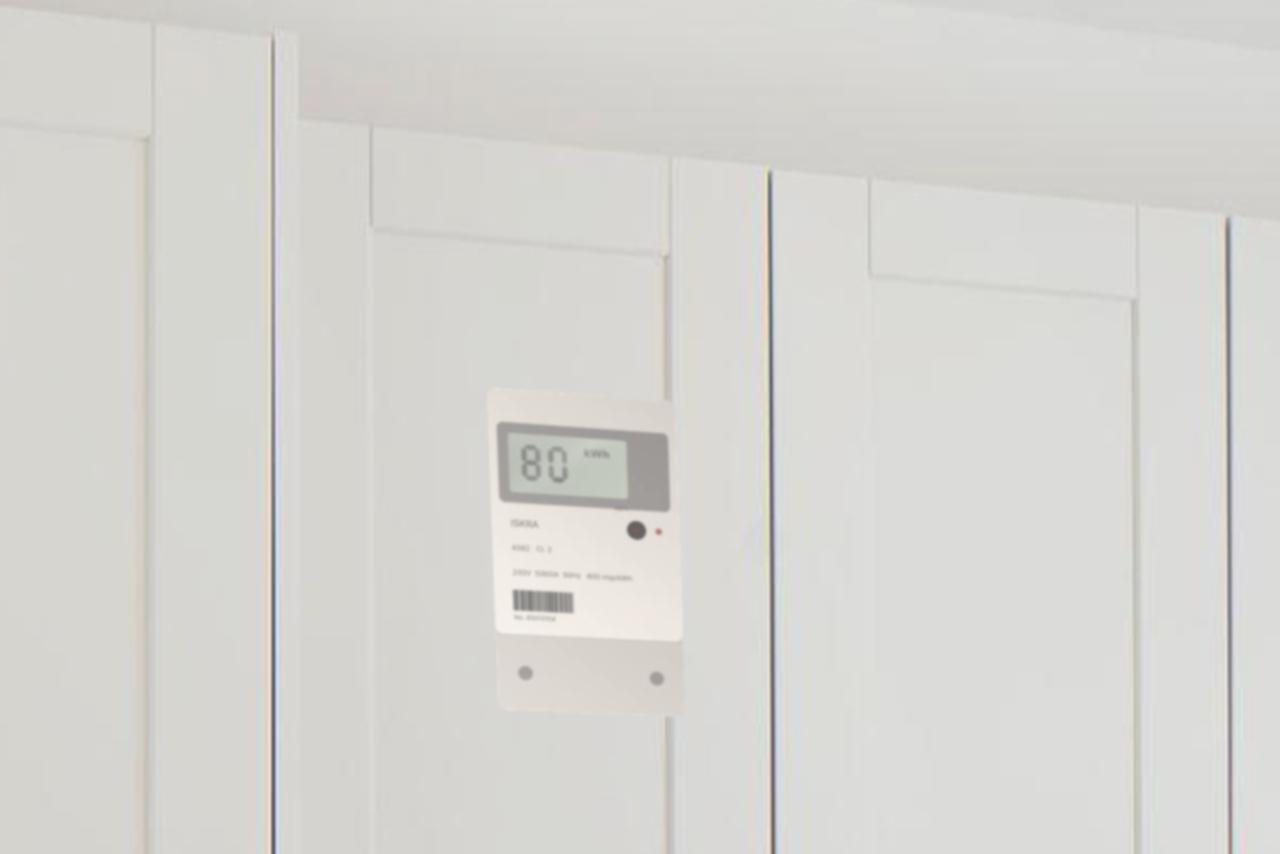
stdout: 80 kWh
